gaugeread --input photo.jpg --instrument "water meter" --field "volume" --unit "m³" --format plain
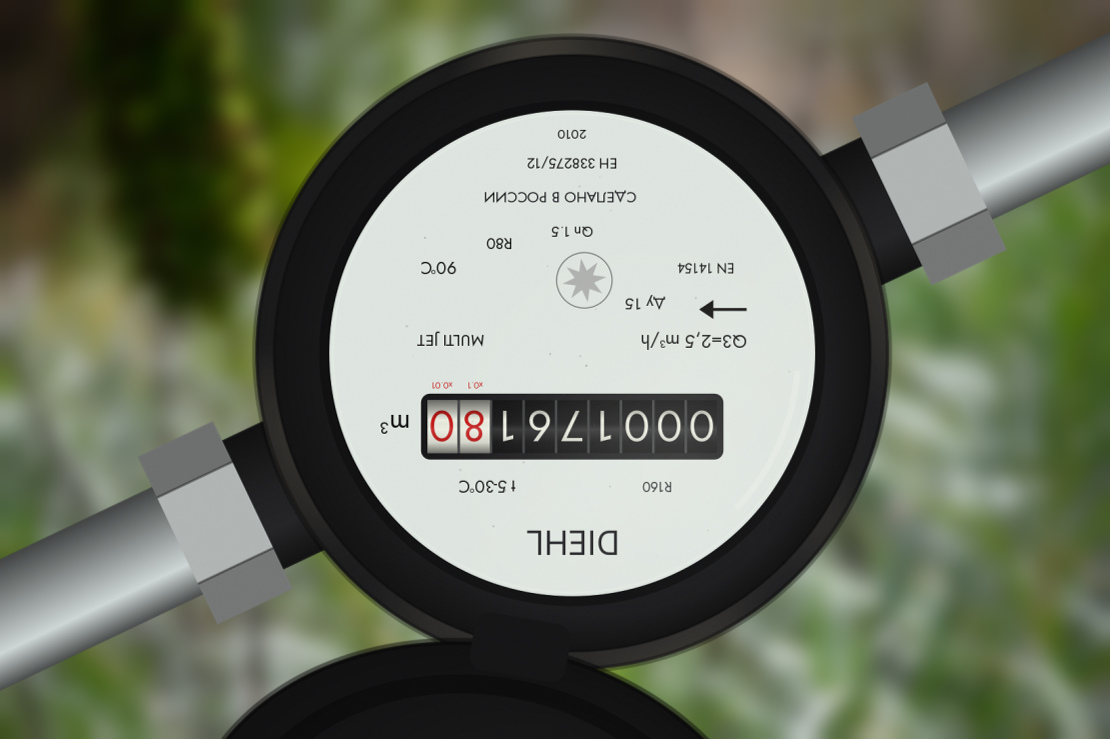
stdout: 1761.80 m³
